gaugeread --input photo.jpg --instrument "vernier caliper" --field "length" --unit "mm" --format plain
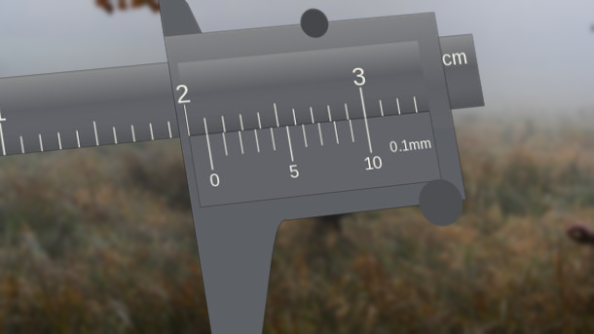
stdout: 21.0 mm
